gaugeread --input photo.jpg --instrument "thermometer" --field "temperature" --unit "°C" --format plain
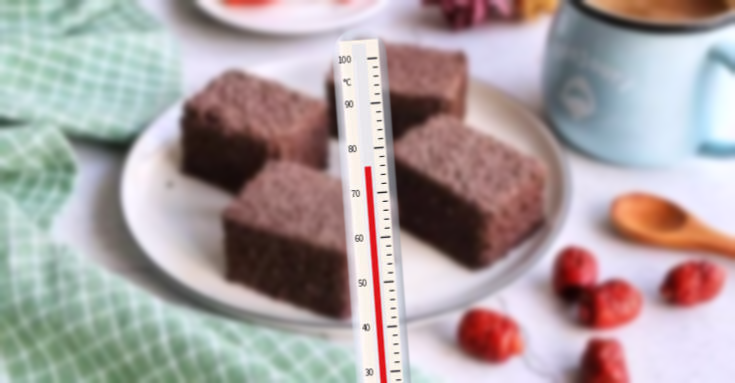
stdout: 76 °C
